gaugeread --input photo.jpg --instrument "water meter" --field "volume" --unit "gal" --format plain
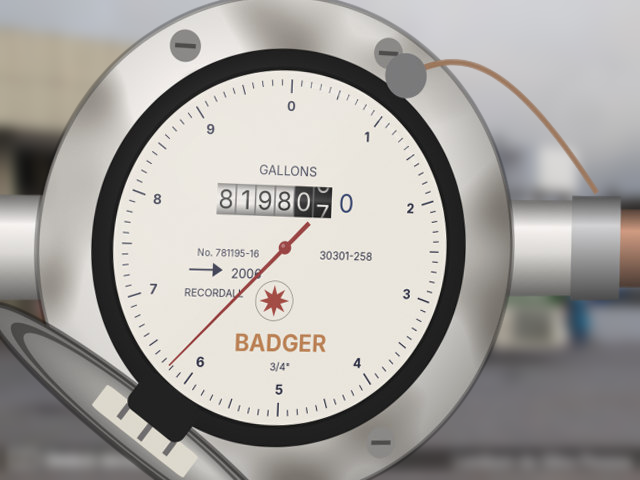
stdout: 8198066.2 gal
